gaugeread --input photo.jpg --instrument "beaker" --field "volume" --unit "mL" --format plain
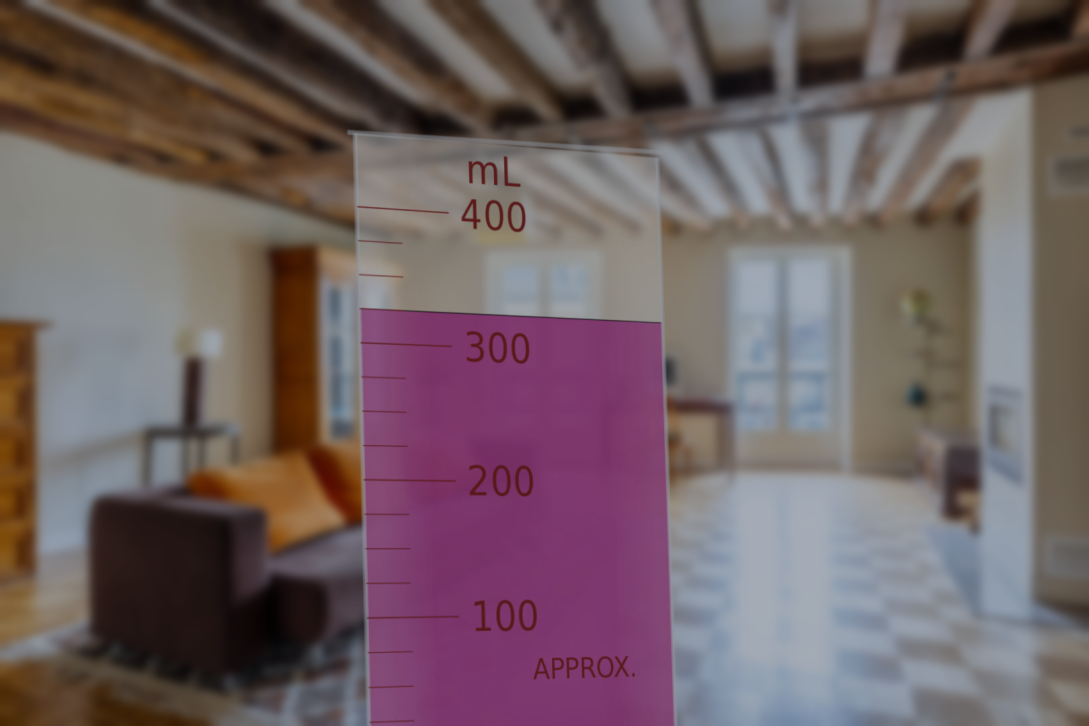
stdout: 325 mL
